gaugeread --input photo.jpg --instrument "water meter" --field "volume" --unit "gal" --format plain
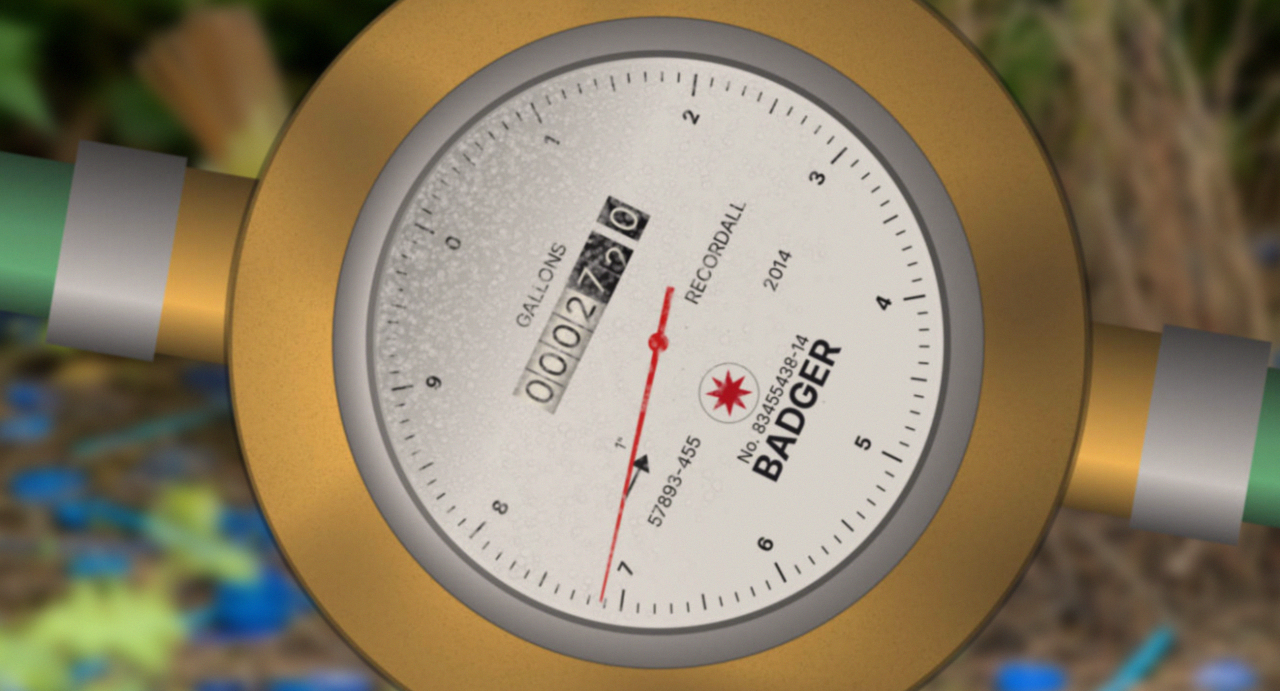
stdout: 2717.1 gal
